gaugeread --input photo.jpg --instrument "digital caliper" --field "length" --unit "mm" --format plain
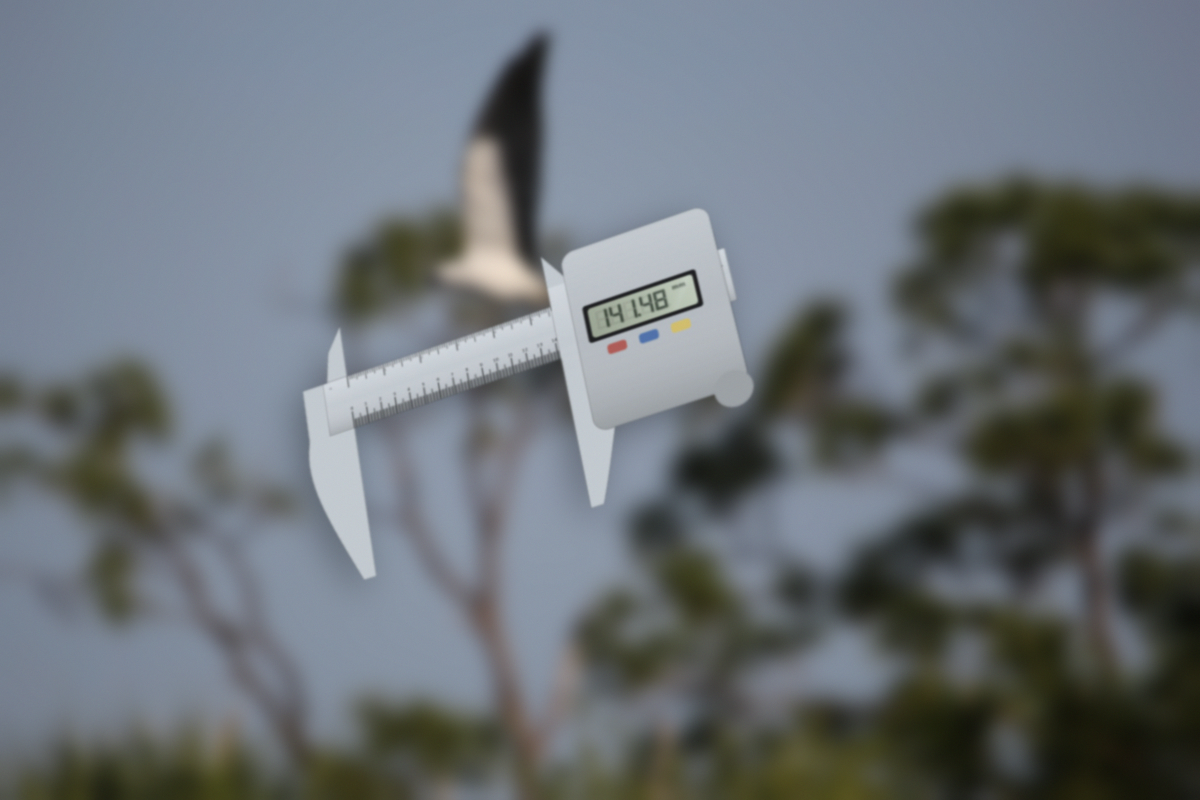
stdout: 141.48 mm
